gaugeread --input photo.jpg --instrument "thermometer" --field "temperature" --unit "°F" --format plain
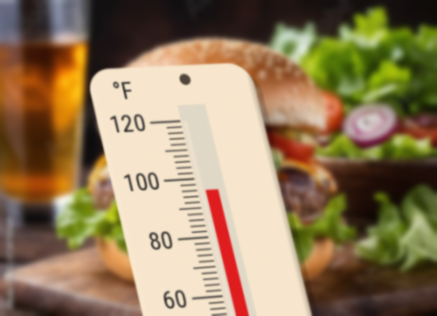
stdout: 96 °F
